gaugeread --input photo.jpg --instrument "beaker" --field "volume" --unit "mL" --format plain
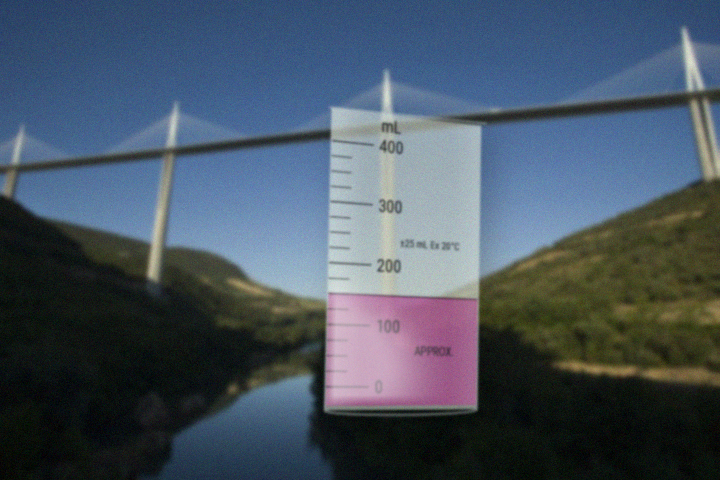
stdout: 150 mL
